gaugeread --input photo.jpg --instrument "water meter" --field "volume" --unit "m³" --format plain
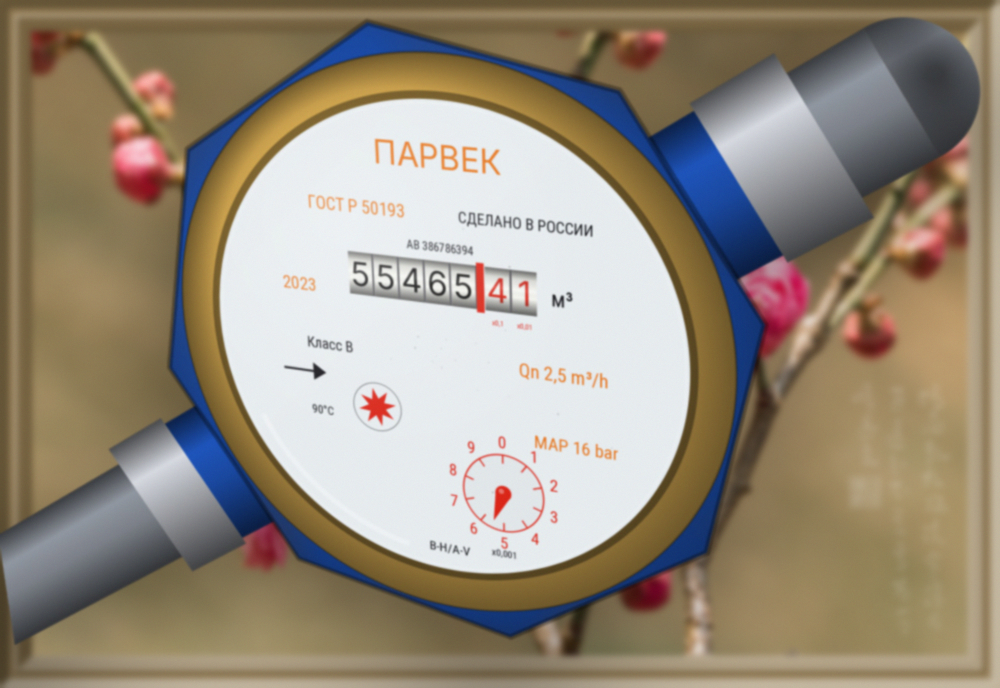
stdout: 55465.415 m³
